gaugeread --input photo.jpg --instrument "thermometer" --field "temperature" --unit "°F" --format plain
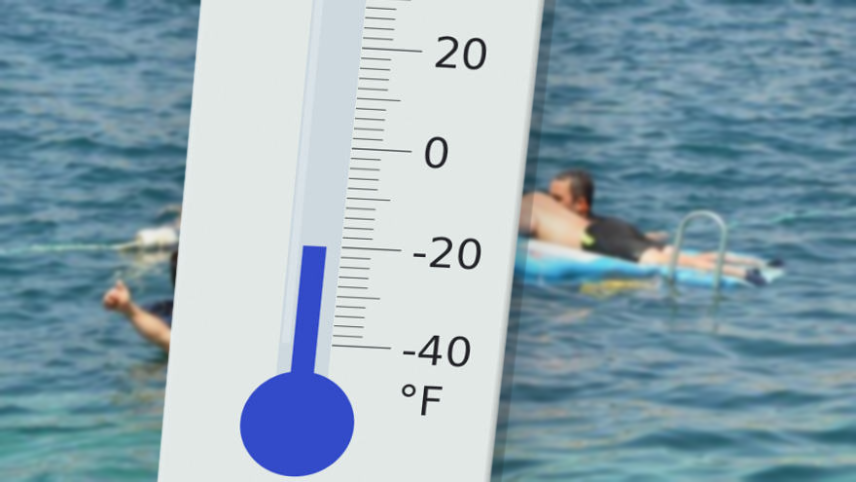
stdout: -20 °F
